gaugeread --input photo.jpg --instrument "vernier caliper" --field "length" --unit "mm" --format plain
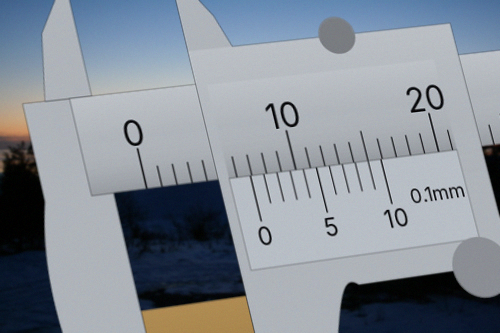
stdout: 6.9 mm
